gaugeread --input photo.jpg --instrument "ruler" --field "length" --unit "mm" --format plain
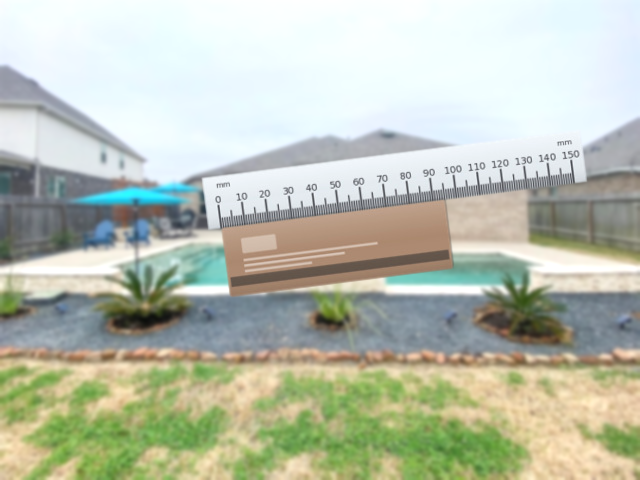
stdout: 95 mm
